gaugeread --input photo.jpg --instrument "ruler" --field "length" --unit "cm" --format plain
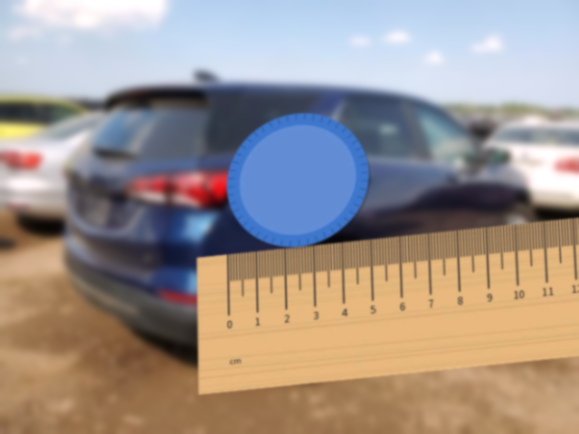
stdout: 5 cm
